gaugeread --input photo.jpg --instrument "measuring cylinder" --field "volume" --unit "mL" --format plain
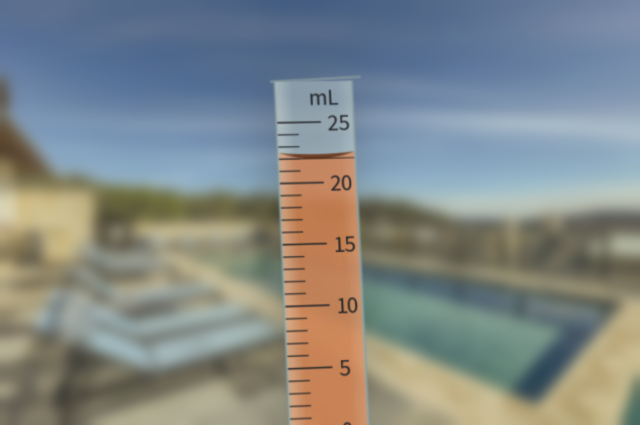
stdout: 22 mL
